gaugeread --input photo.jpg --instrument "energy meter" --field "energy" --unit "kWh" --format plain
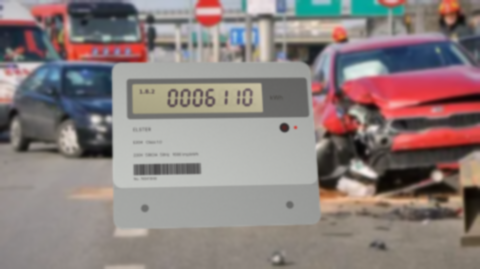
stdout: 6110 kWh
